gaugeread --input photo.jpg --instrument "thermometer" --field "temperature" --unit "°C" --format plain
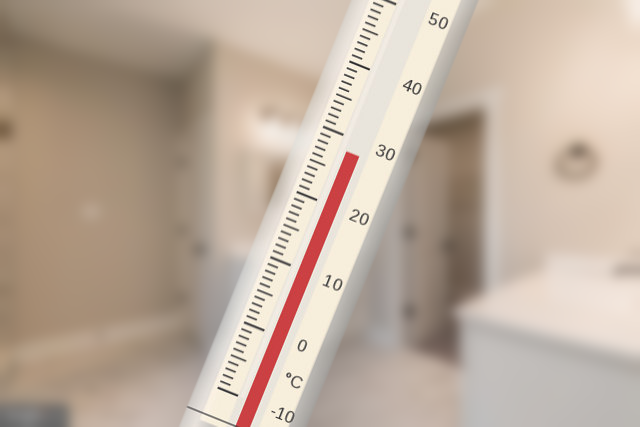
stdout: 28 °C
